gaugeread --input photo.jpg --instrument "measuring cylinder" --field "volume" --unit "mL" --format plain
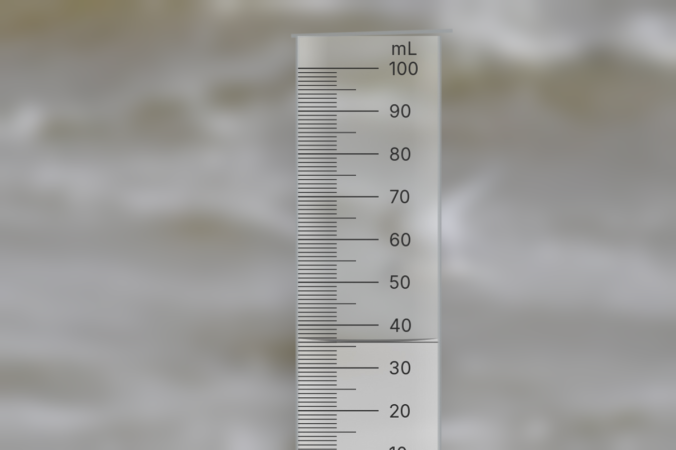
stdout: 36 mL
